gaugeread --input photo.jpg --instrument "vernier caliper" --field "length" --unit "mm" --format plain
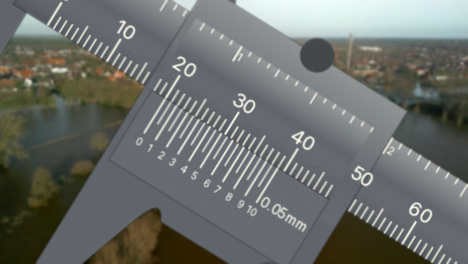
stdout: 20.0 mm
